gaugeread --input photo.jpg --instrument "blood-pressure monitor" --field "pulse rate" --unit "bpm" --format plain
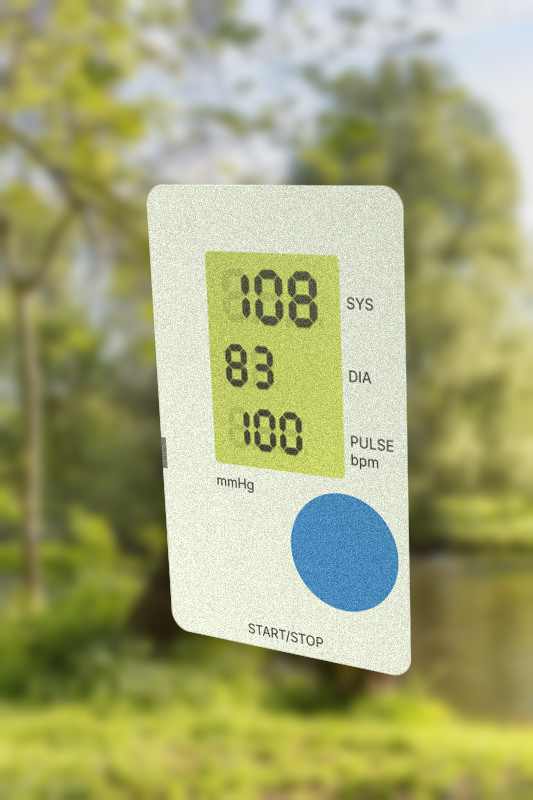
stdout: 100 bpm
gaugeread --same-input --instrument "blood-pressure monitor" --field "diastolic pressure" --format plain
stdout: 83 mmHg
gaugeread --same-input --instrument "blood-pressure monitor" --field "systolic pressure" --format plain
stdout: 108 mmHg
